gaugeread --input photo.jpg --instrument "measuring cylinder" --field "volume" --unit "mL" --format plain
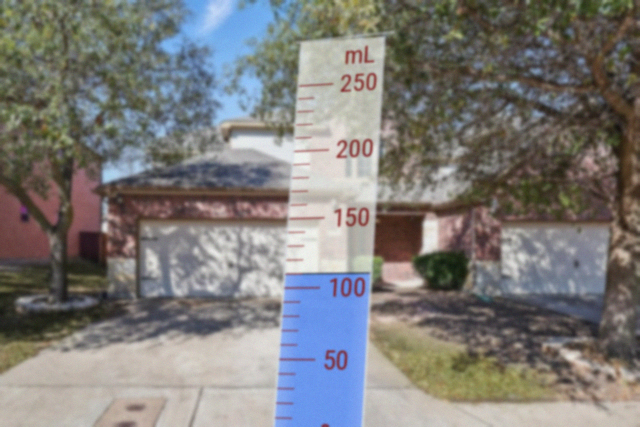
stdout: 110 mL
